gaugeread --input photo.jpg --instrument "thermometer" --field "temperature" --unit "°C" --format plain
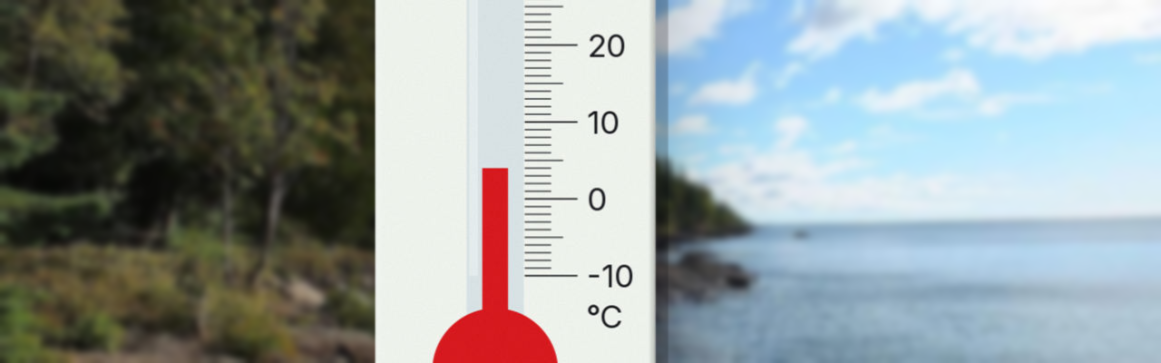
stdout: 4 °C
